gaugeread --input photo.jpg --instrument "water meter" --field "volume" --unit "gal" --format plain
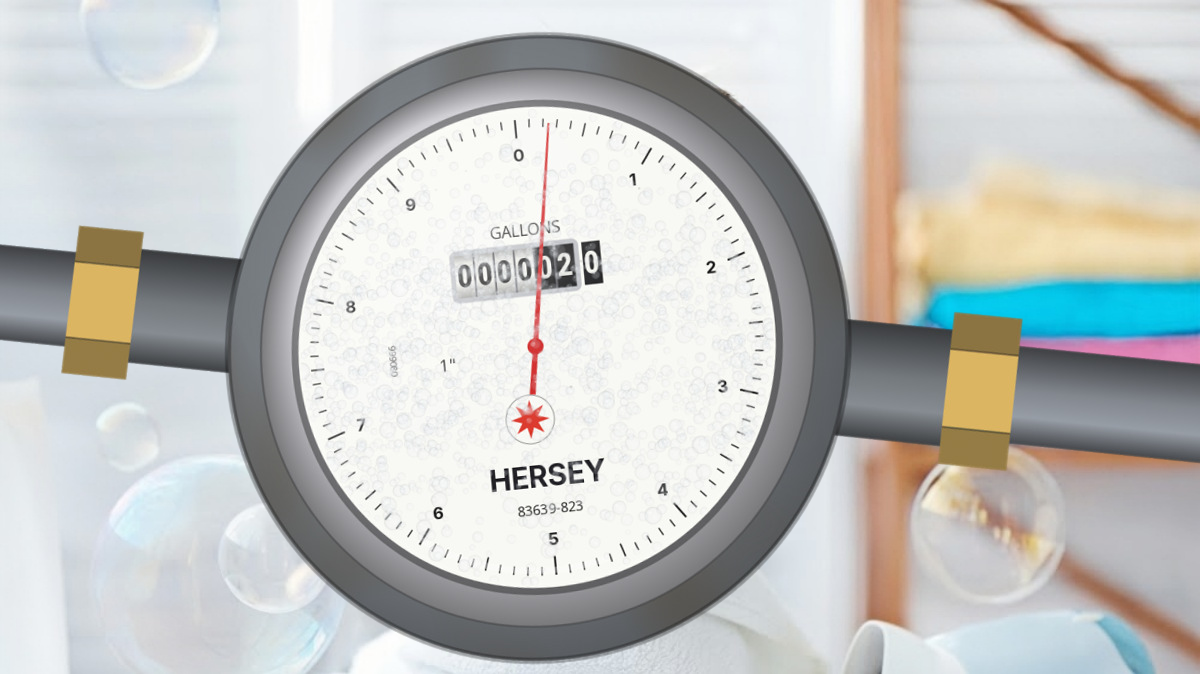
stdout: 20.2 gal
